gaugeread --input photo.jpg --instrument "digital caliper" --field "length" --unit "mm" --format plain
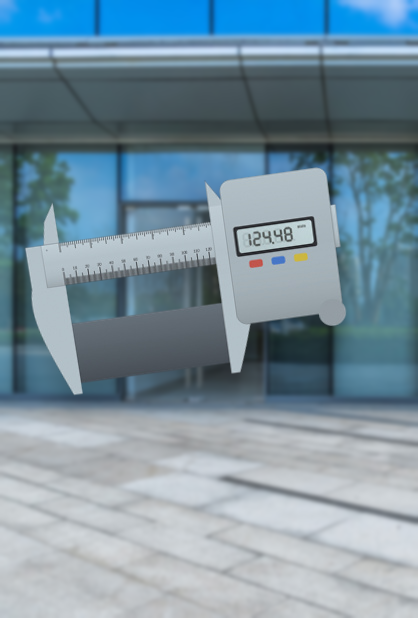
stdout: 124.48 mm
